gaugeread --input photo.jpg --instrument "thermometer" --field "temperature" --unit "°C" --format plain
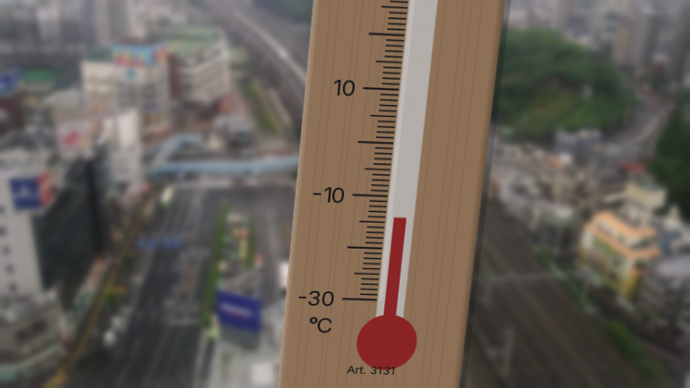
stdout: -14 °C
